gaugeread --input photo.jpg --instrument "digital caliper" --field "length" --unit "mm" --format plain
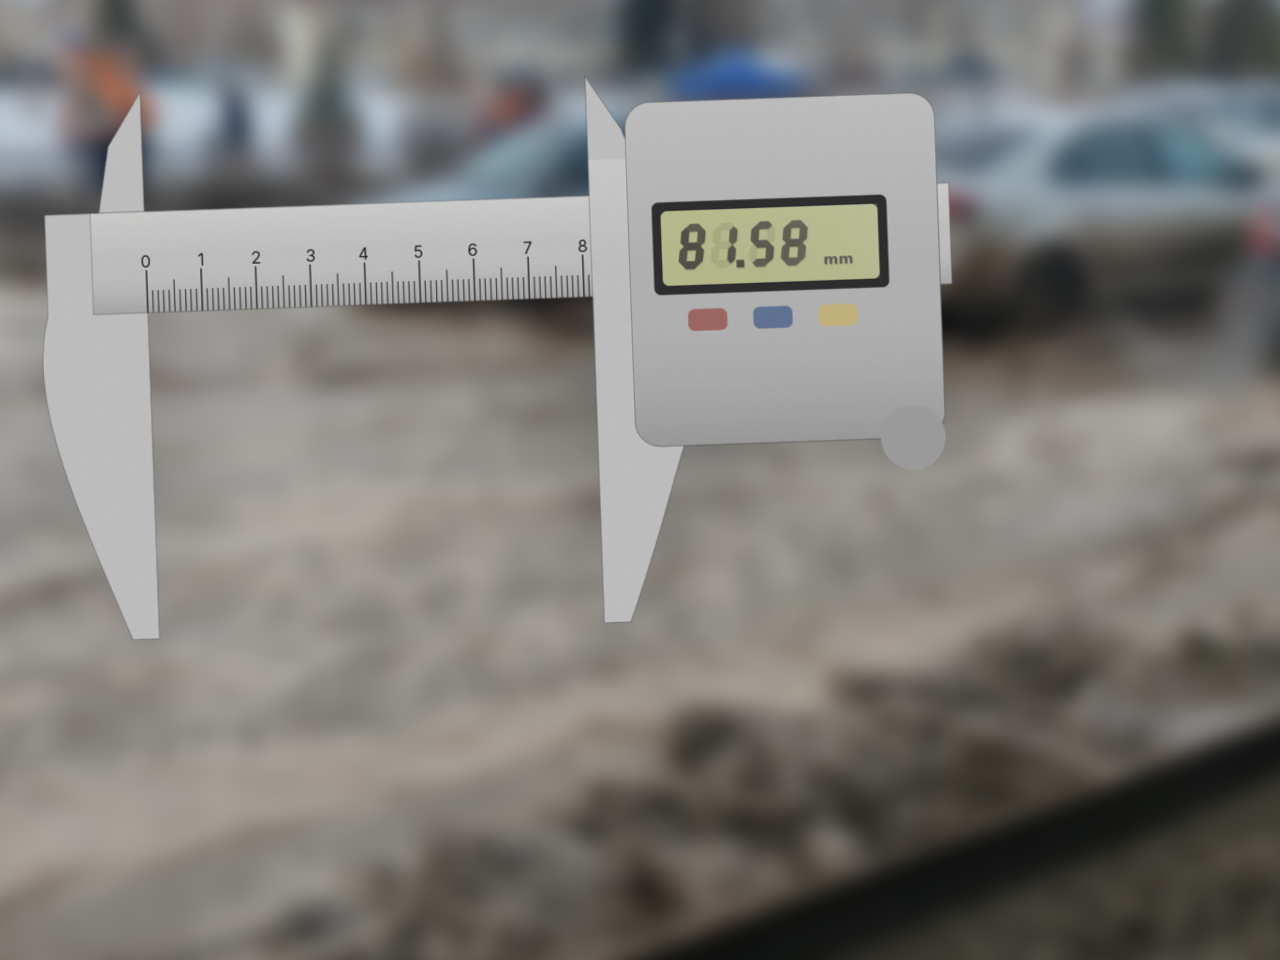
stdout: 81.58 mm
